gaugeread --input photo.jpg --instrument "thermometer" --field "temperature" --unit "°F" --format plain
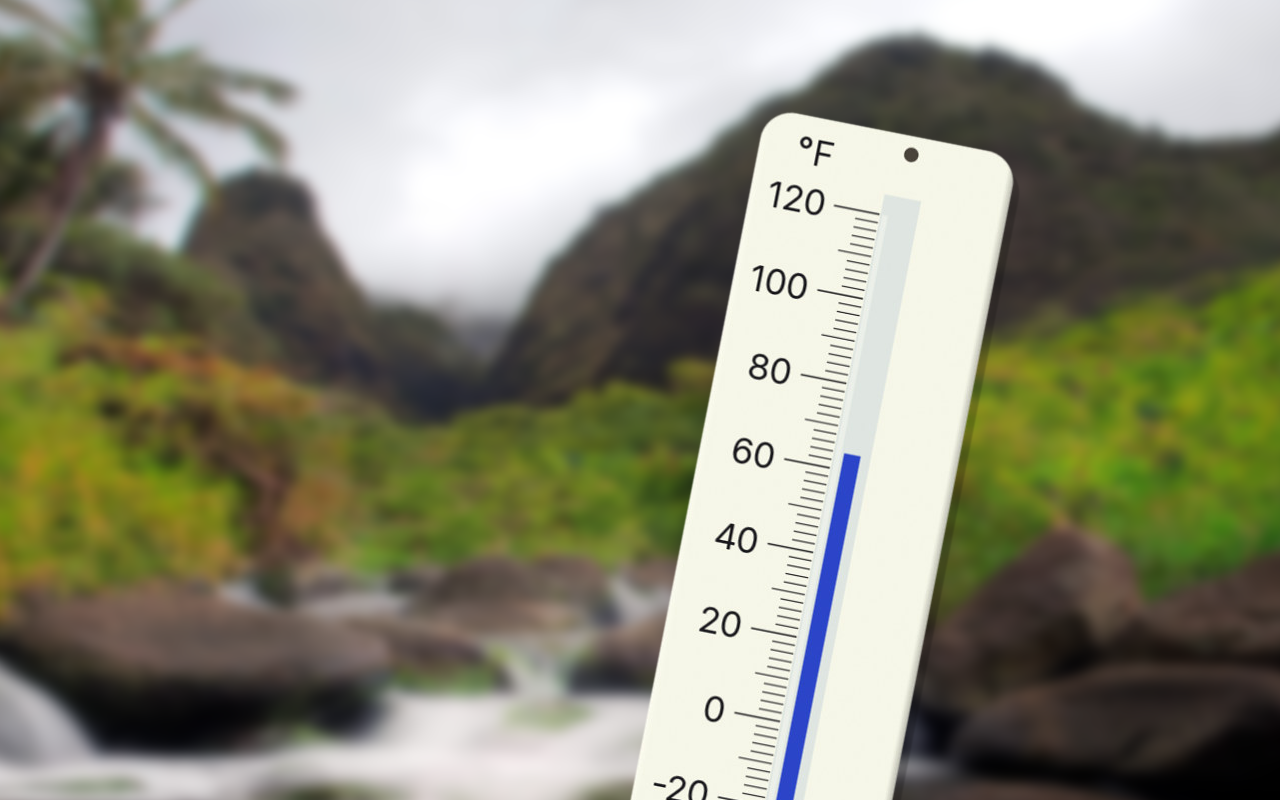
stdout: 64 °F
